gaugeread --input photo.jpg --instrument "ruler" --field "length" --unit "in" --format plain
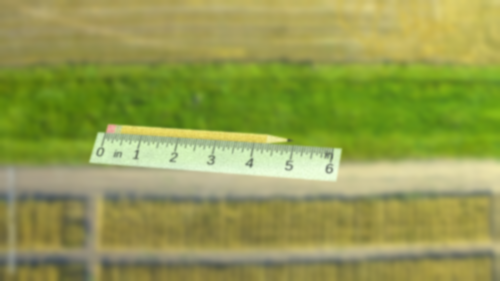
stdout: 5 in
